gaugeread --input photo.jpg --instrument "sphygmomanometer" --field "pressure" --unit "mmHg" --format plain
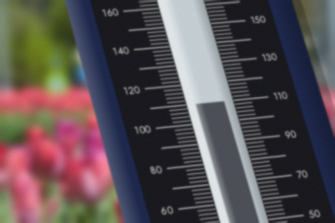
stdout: 110 mmHg
